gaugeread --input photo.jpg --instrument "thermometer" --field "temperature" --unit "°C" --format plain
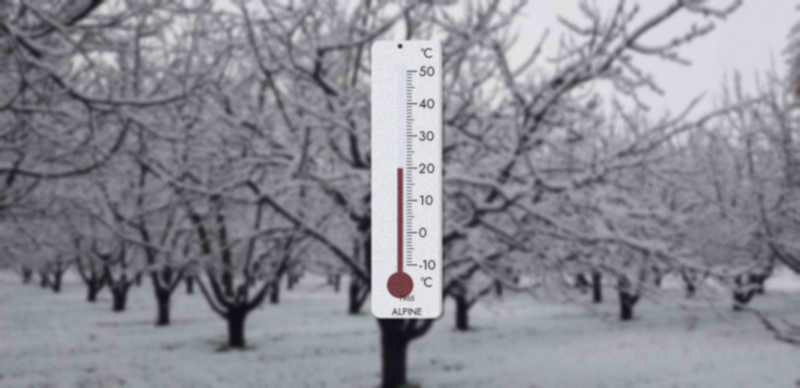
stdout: 20 °C
